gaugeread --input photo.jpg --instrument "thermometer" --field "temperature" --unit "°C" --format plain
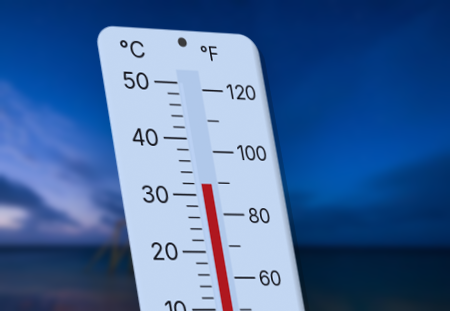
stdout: 32 °C
